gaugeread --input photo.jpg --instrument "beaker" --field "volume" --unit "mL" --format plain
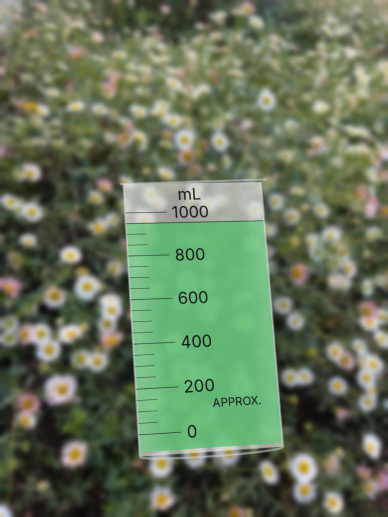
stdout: 950 mL
